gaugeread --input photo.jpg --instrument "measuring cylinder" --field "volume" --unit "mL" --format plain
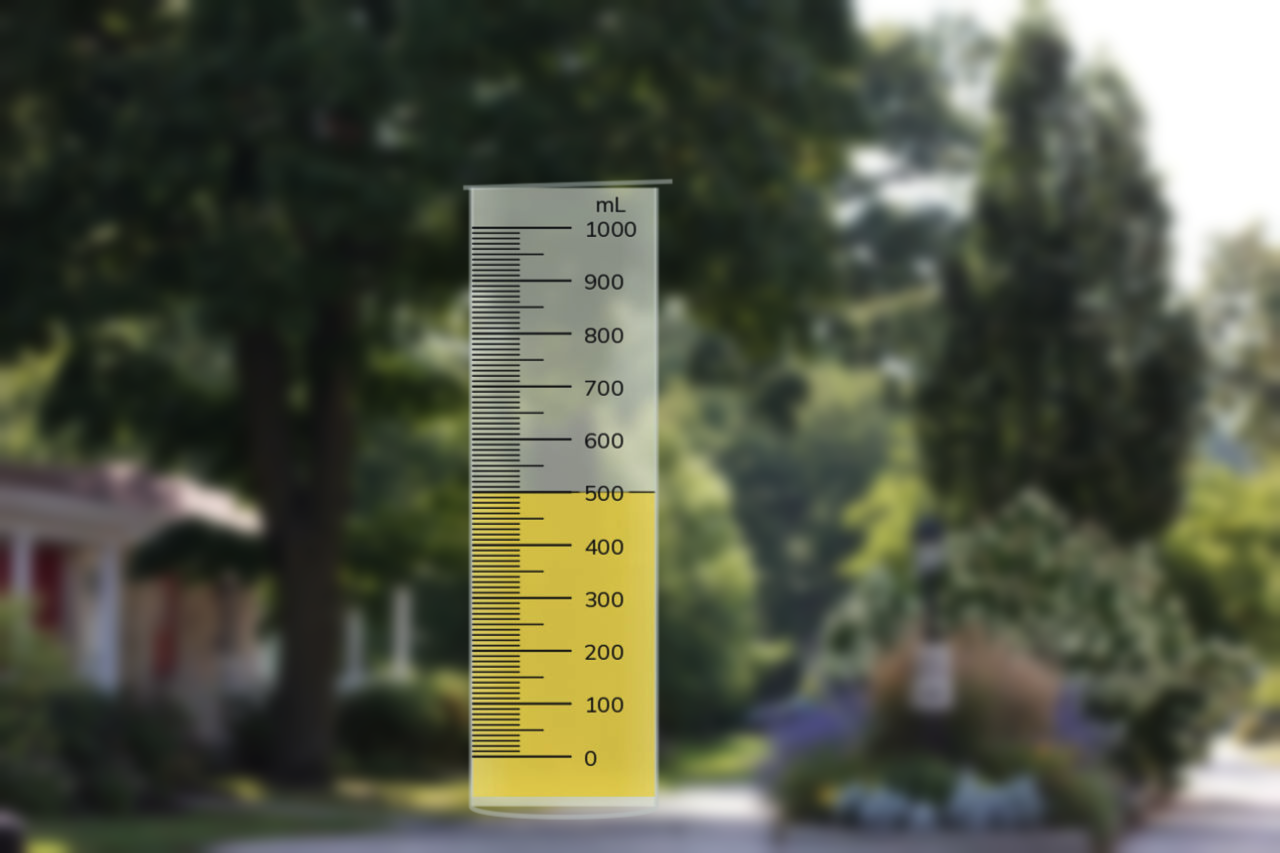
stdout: 500 mL
